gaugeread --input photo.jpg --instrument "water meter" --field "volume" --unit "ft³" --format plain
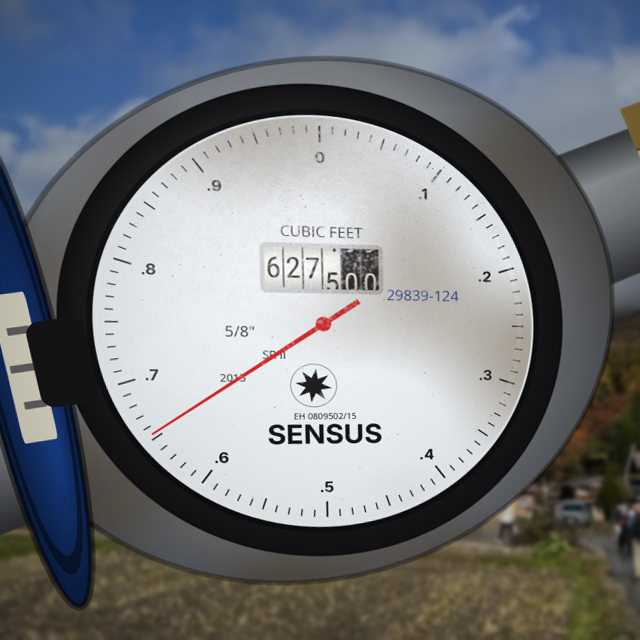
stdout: 627499.65 ft³
